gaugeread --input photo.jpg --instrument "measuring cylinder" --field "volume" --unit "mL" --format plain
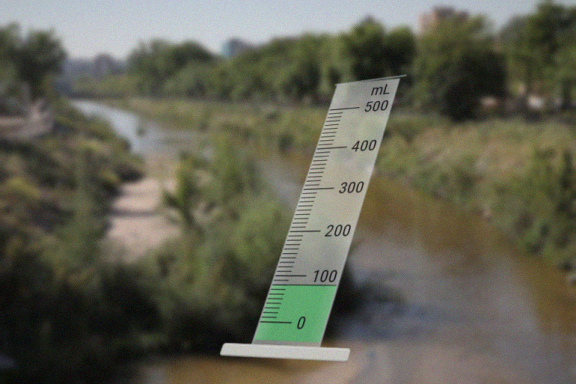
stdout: 80 mL
